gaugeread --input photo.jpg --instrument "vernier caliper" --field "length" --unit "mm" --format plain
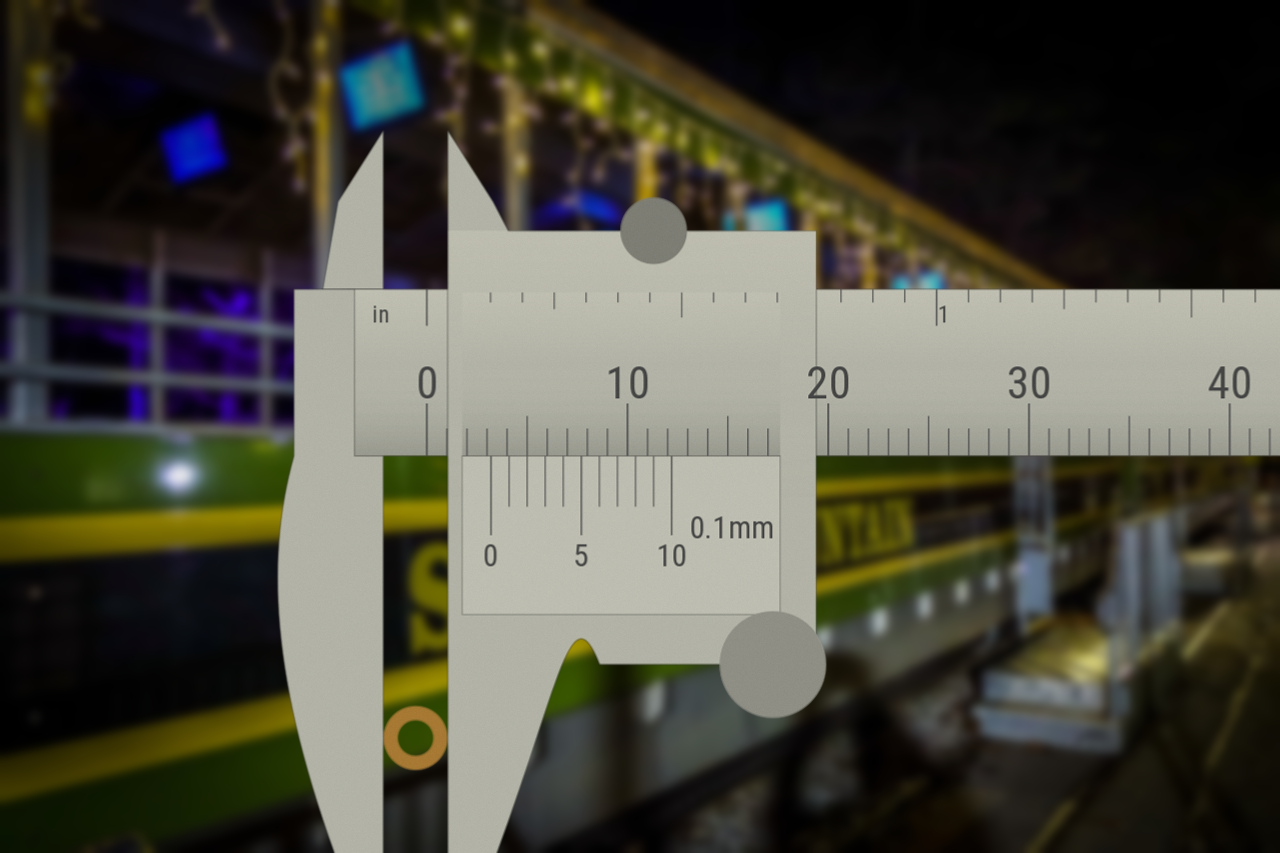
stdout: 3.2 mm
